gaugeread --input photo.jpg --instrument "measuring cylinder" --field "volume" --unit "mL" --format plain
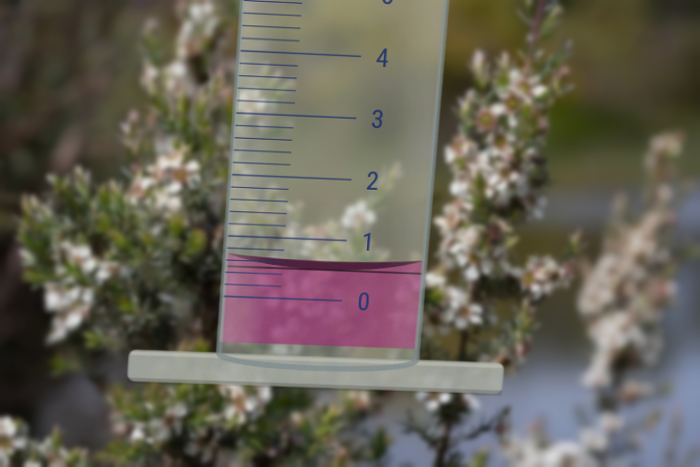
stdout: 0.5 mL
